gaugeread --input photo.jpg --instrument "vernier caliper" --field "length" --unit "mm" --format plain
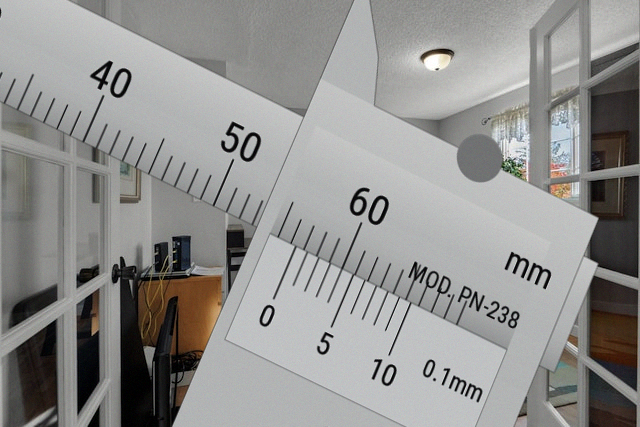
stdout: 56.4 mm
